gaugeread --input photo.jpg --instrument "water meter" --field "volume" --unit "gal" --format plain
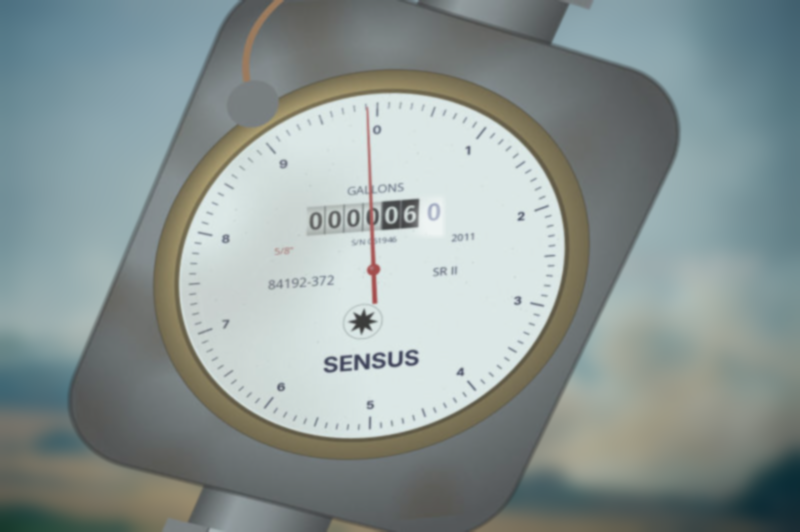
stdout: 59.9 gal
